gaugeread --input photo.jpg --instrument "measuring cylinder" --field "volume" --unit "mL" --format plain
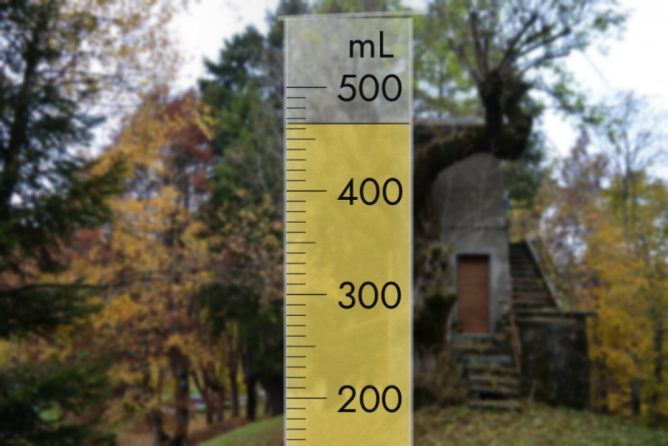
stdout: 465 mL
